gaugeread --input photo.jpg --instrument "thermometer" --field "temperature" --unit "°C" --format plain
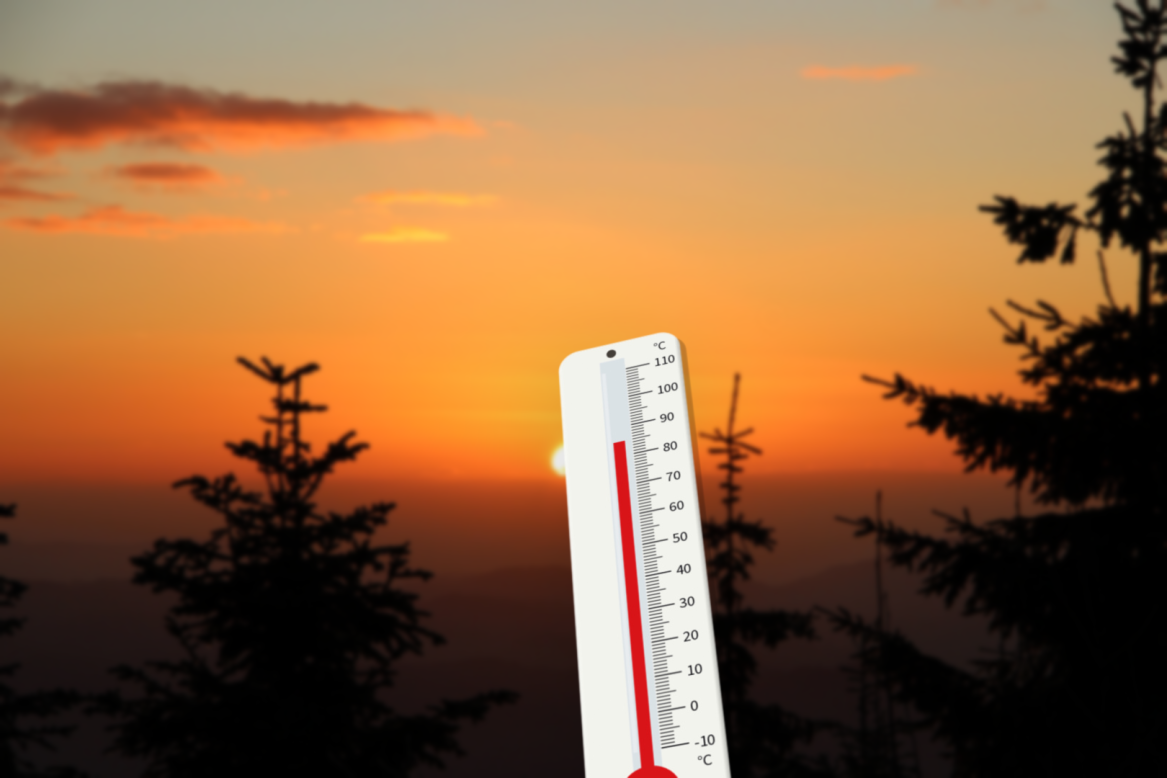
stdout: 85 °C
